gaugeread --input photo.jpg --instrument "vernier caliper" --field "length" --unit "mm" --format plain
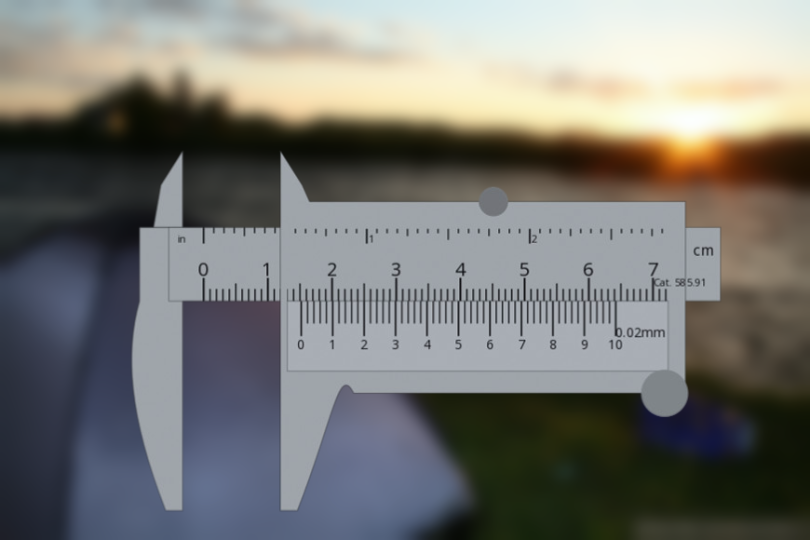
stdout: 15.2 mm
